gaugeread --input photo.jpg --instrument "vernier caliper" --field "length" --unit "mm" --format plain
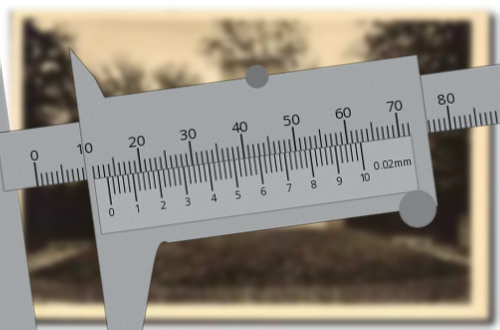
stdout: 13.5 mm
